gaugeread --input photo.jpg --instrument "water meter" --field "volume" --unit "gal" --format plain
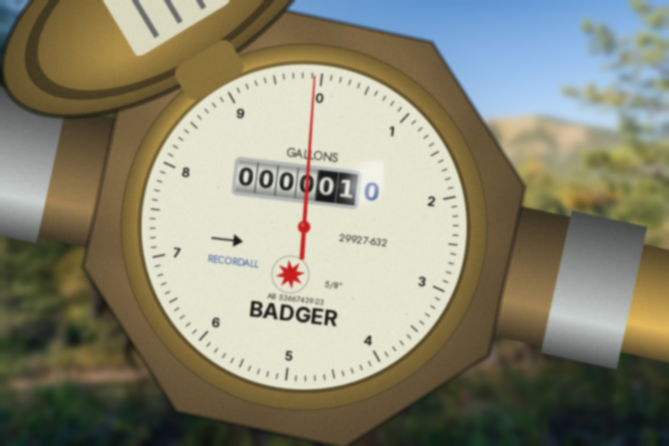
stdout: 9.9 gal
